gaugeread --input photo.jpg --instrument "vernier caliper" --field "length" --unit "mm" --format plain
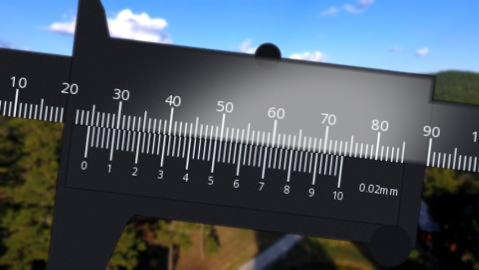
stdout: 24.5 mm
